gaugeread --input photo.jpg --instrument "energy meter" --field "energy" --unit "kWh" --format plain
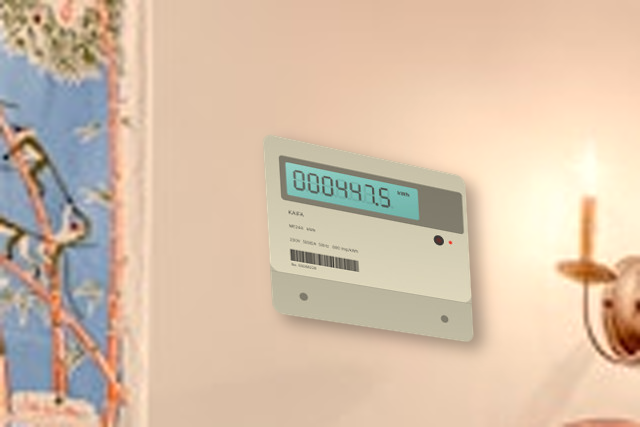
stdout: 447.5 kWh
